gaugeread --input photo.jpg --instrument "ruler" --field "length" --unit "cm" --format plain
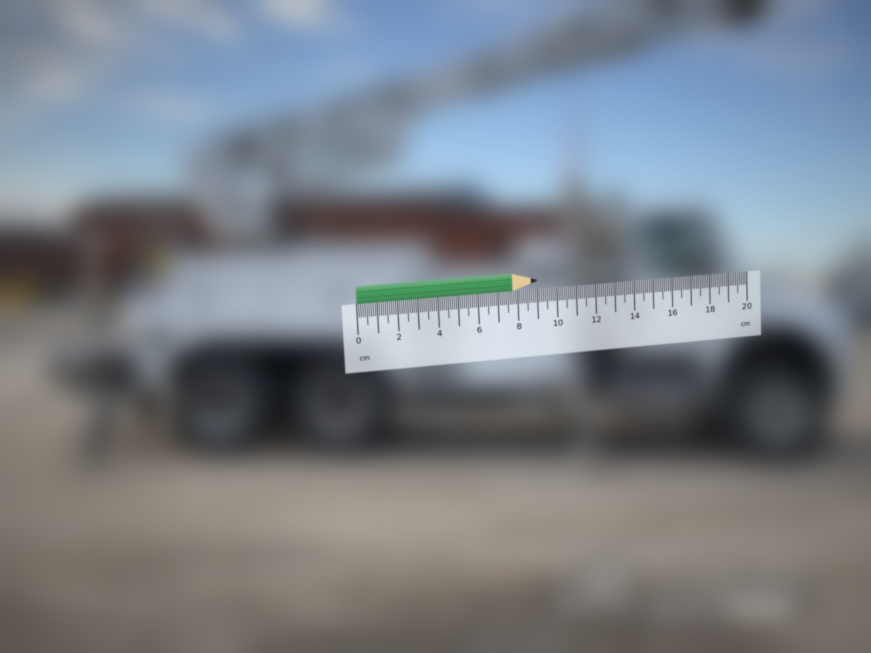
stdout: 9 cm
